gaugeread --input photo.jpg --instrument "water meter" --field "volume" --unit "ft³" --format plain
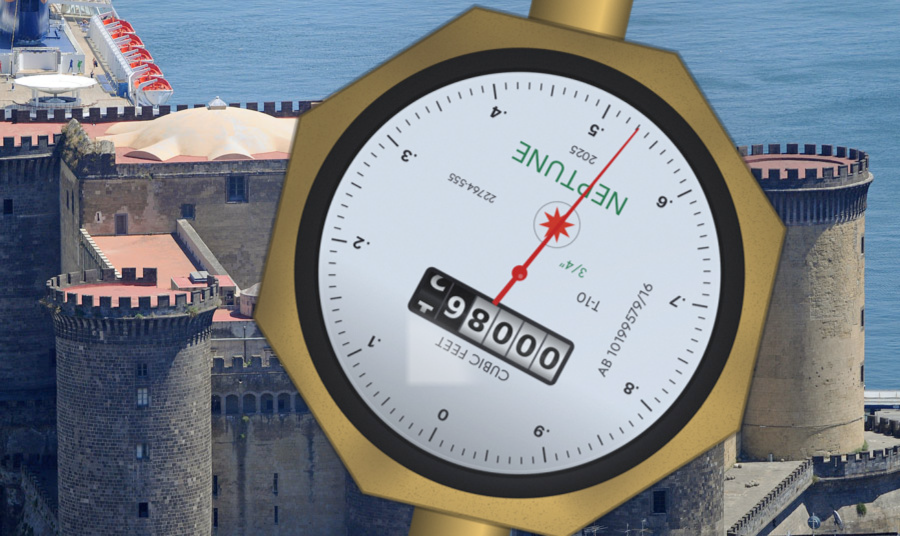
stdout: 861.53 ft³
